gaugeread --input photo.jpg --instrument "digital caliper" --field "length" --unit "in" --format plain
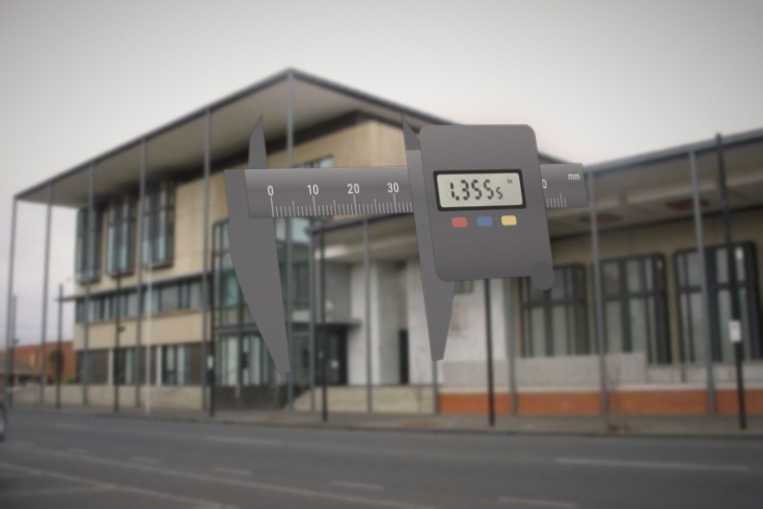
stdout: 1.3555 in
